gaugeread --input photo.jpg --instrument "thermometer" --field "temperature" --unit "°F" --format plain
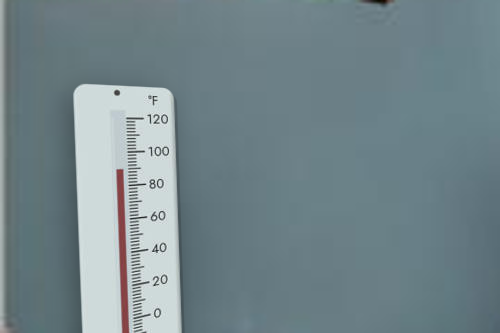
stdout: 90 °F
